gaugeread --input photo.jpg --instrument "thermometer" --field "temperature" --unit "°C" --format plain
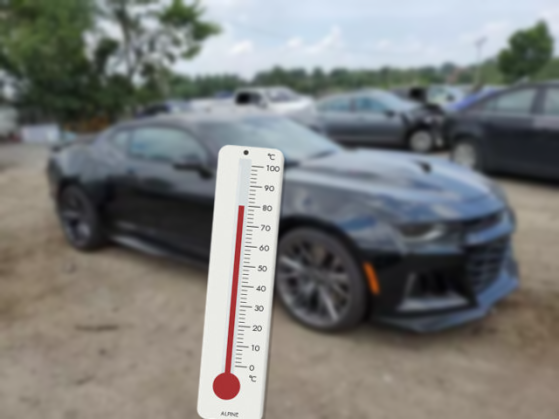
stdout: 80 °C
